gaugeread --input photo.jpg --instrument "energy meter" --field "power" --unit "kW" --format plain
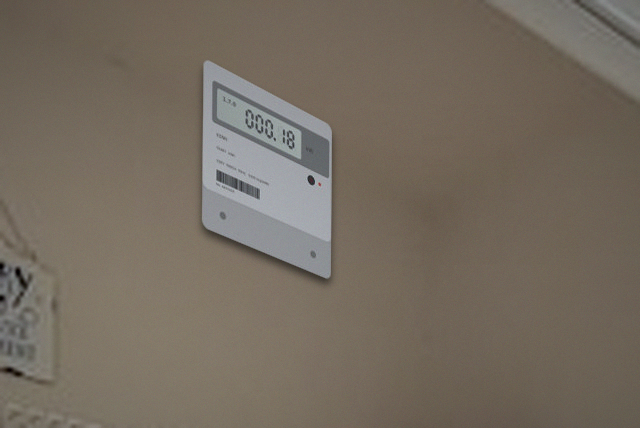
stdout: 0.18 kW
